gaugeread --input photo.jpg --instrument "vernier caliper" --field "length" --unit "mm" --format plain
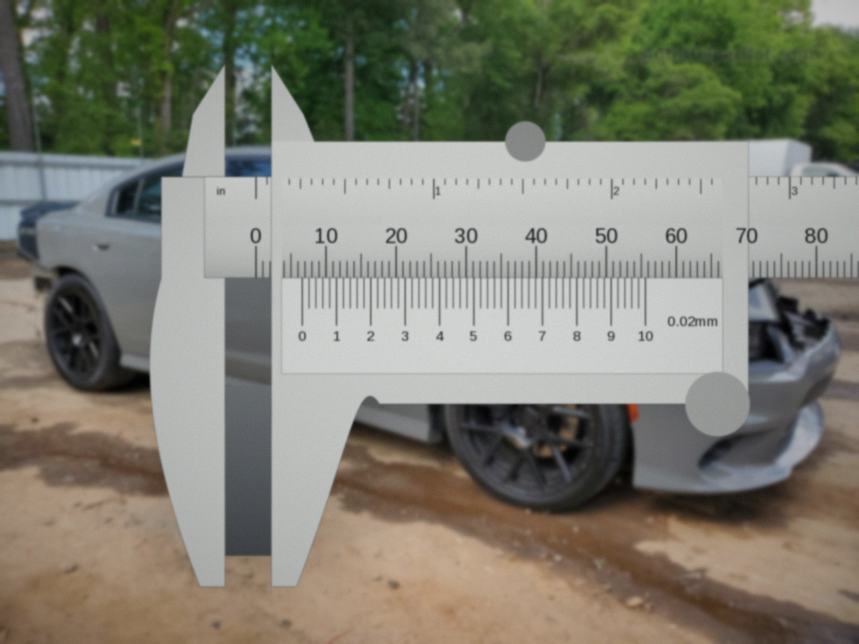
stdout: 6.6 mm
